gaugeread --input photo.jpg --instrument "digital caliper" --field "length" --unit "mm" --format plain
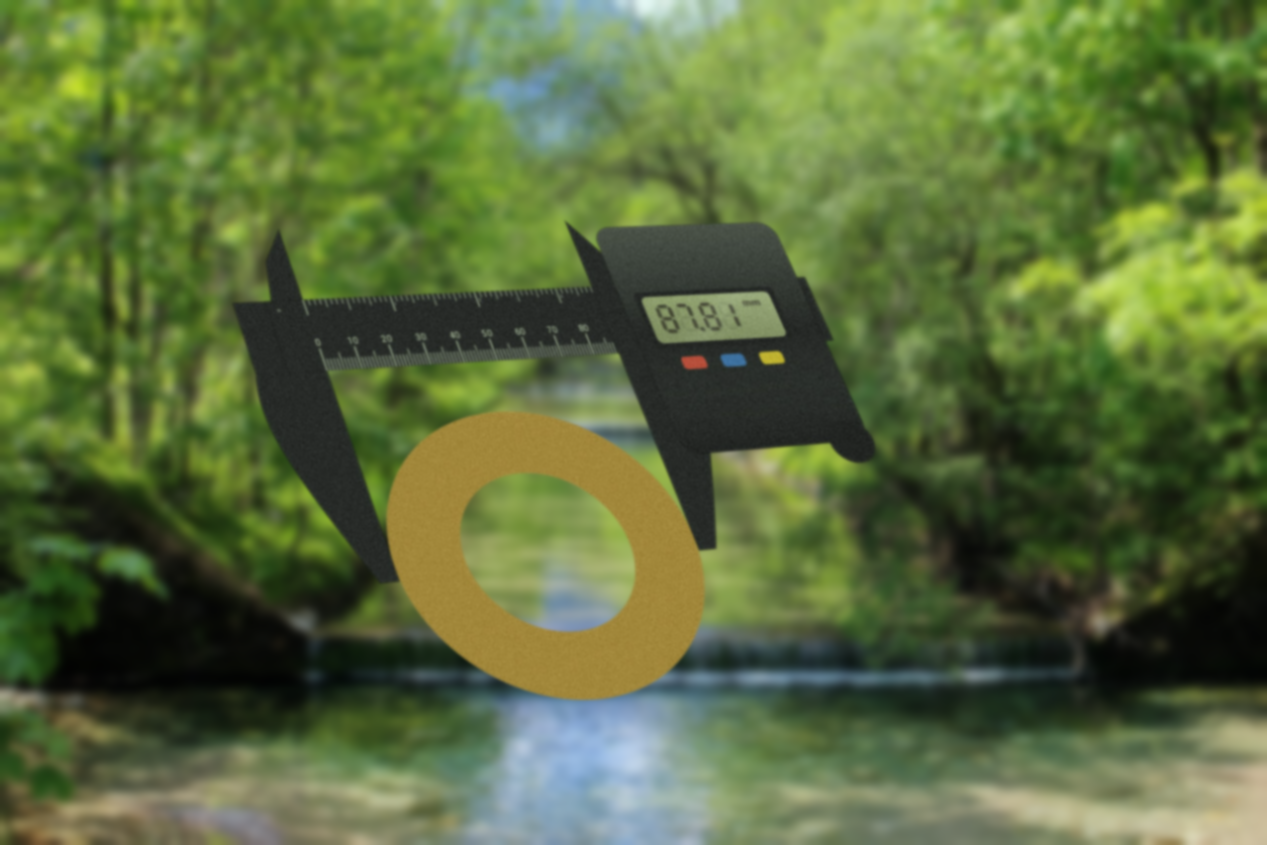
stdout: 87.81 mm
